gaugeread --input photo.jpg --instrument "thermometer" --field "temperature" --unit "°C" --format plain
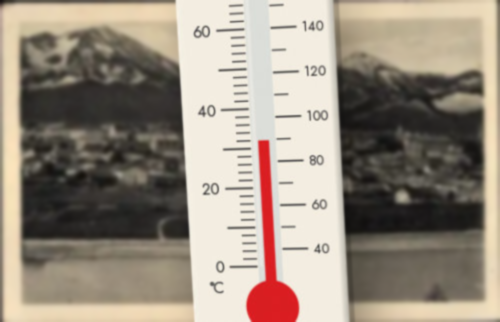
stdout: 32 °C
